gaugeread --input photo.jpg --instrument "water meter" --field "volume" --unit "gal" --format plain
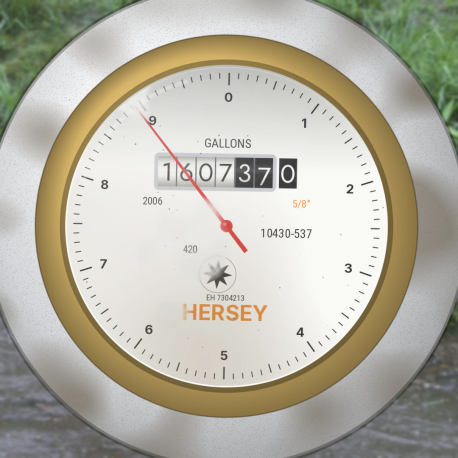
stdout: 1607368.9 gal
